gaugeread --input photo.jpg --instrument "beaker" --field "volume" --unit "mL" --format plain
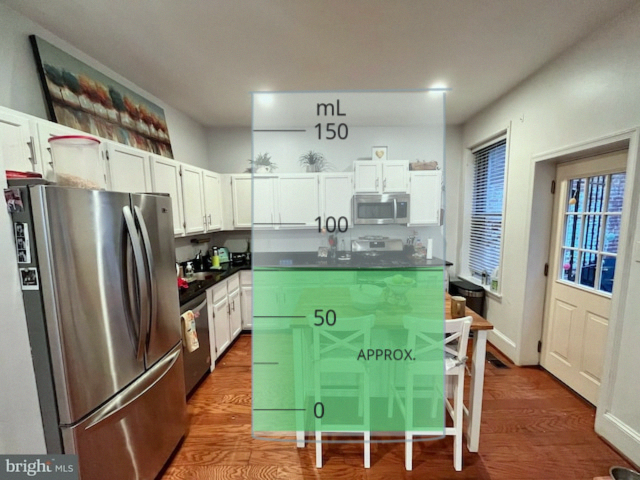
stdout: 75 mL
